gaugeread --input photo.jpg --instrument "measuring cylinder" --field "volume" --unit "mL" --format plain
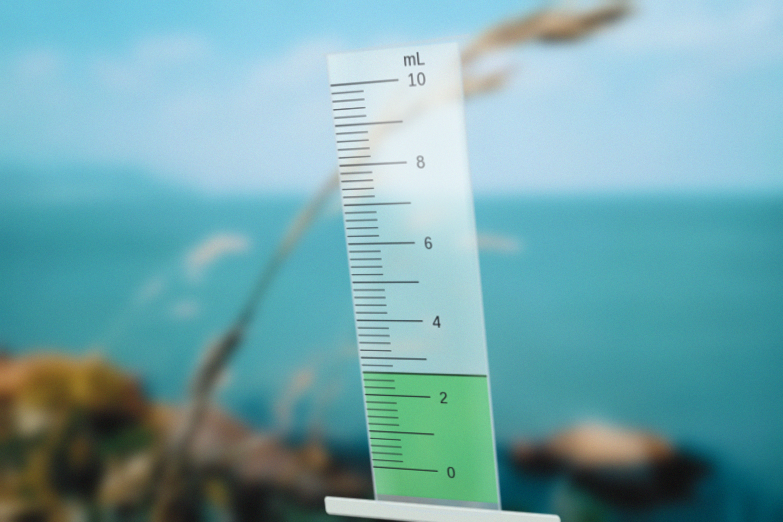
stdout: 2.6 mL
